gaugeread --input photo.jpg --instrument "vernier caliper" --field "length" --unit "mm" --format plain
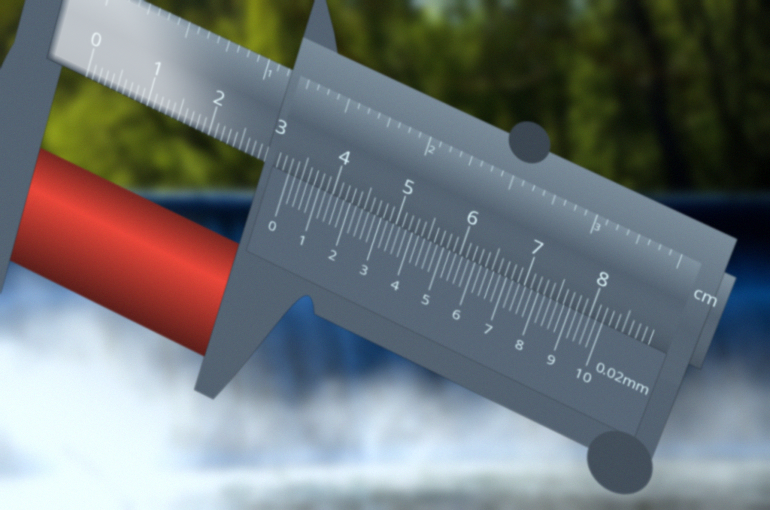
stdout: 33.0 mm
